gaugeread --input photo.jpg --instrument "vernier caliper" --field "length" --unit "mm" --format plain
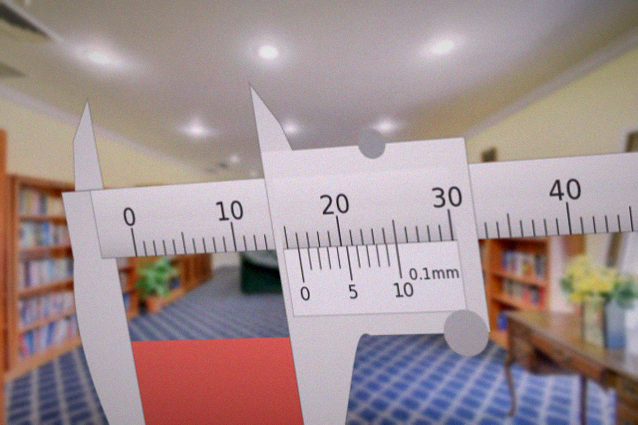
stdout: 16.0 mm
